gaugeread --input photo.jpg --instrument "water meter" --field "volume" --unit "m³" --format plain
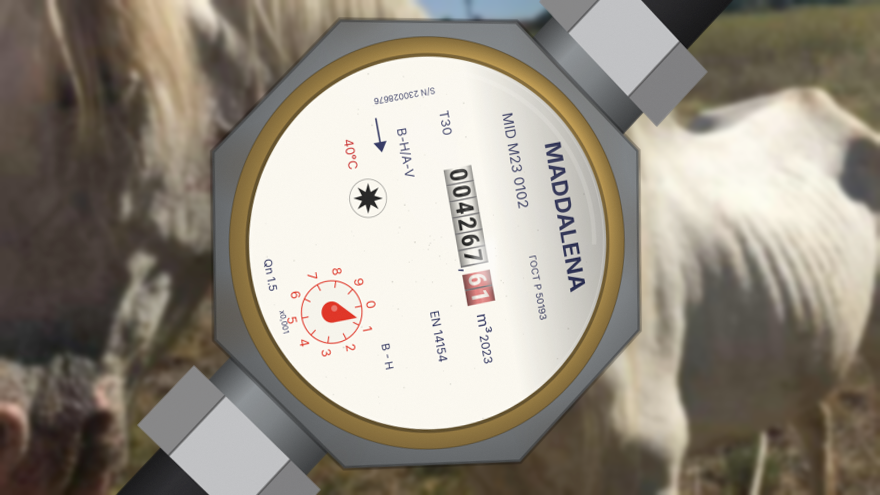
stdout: 4267.610 m³
